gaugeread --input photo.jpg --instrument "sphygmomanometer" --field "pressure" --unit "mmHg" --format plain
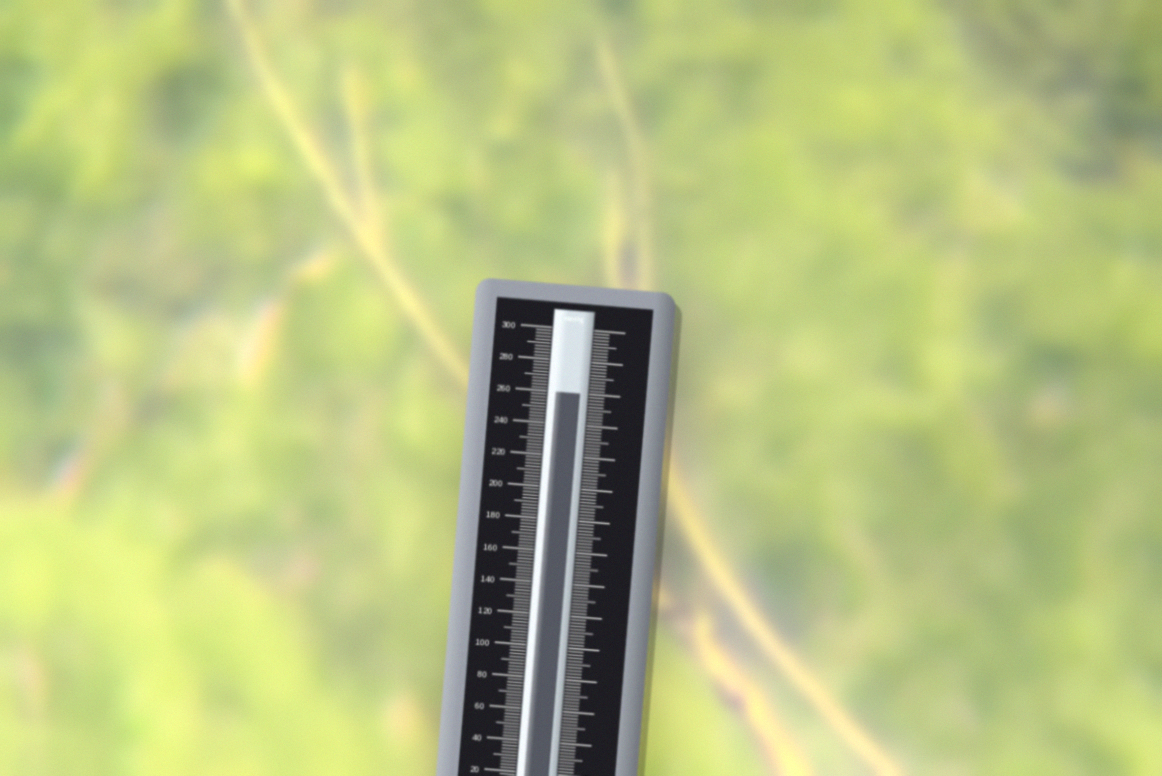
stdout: 260 mmHg
